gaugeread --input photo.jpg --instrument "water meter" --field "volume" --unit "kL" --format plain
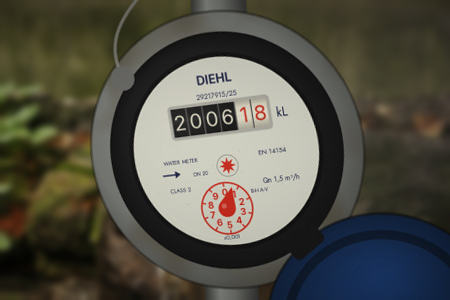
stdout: 2006.180 kL
